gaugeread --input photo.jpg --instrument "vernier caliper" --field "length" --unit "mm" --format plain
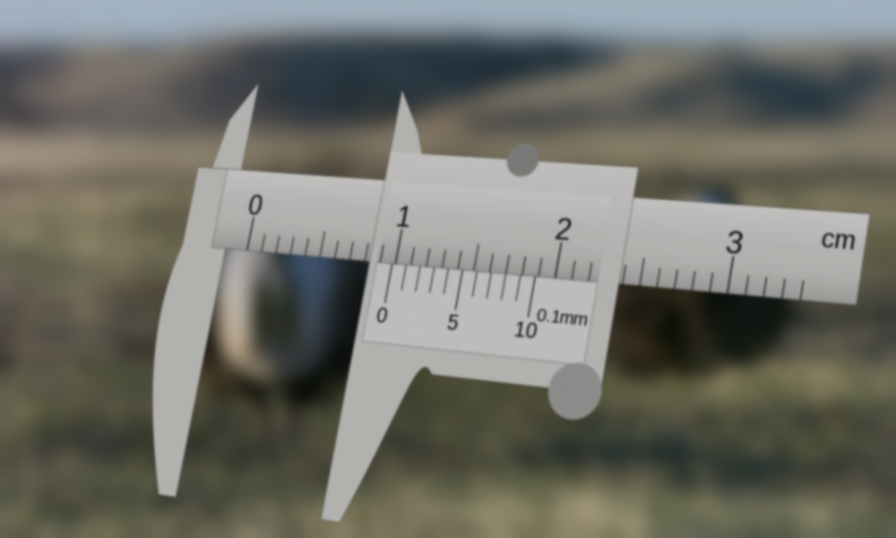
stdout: 9.8 mm
